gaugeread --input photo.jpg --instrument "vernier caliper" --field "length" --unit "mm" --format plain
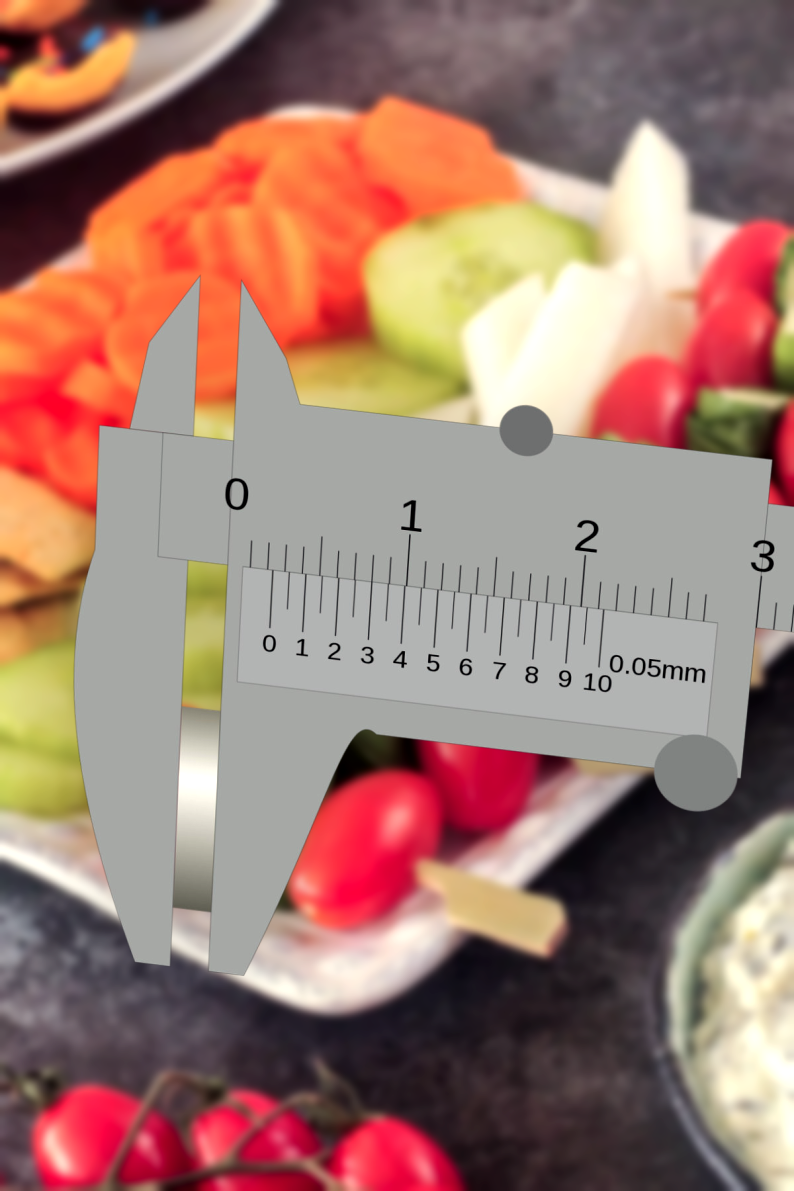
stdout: 2.3 mm
